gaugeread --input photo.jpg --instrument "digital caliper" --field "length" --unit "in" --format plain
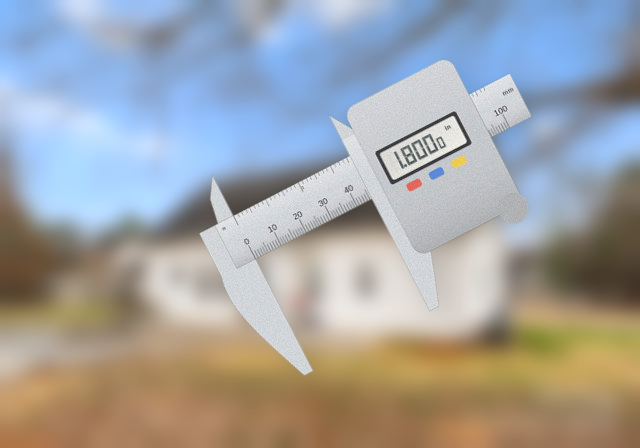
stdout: 1.8000 in
